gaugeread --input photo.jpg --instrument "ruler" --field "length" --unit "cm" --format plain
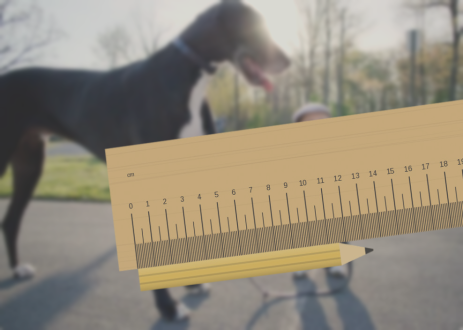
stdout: 13.5 cm
